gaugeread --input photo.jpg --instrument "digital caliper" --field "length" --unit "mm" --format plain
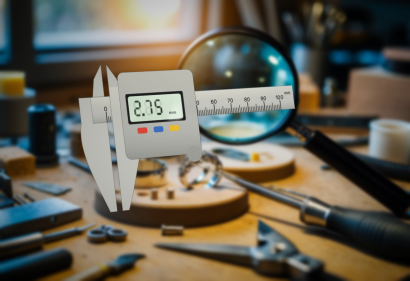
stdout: 2.75 mm
